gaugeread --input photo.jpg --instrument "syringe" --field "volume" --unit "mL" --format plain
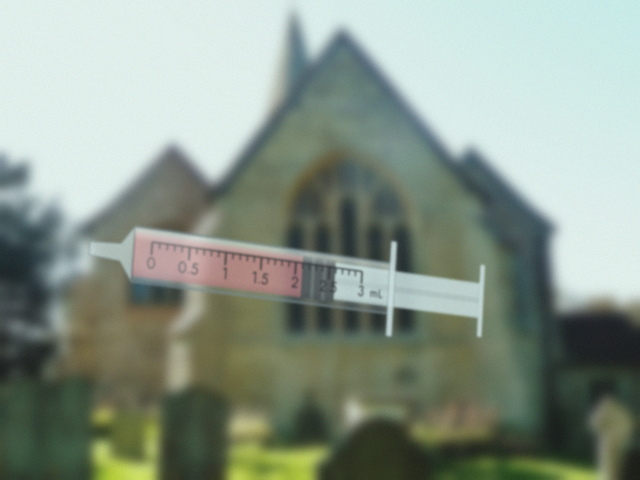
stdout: 2.1 mL
